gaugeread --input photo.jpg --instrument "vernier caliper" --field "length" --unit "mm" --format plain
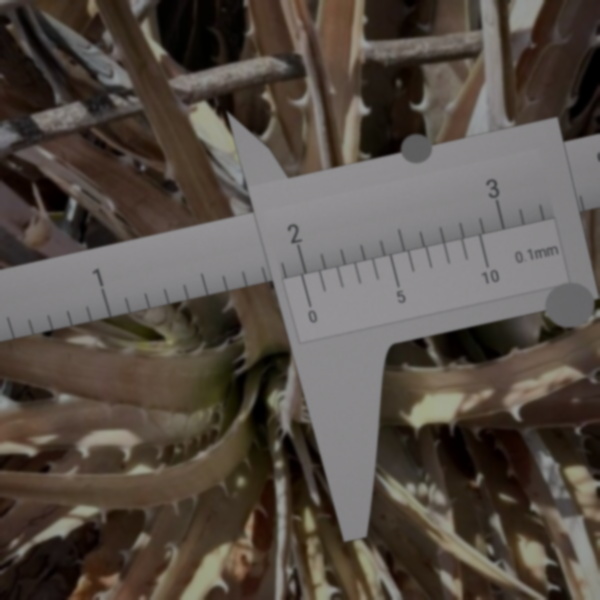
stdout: 19.8 mm
